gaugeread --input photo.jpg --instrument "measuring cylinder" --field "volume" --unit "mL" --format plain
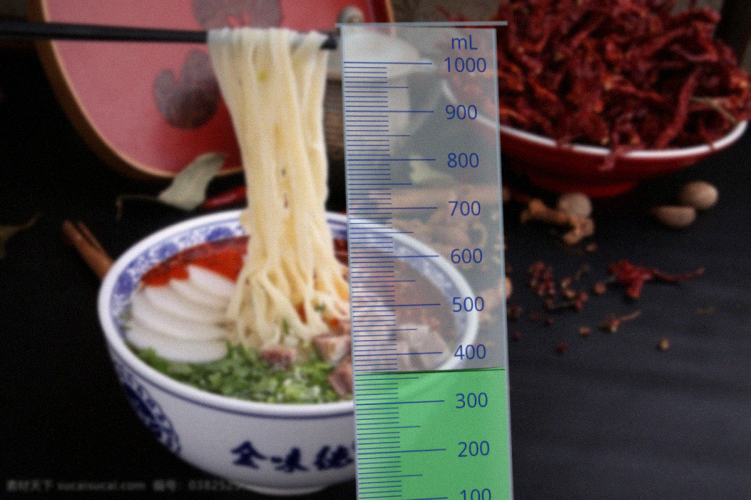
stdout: 360 mL
